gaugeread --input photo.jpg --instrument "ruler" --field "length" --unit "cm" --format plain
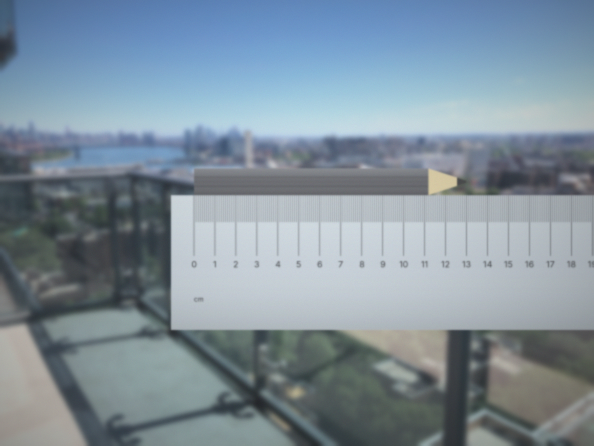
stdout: 13 cm
